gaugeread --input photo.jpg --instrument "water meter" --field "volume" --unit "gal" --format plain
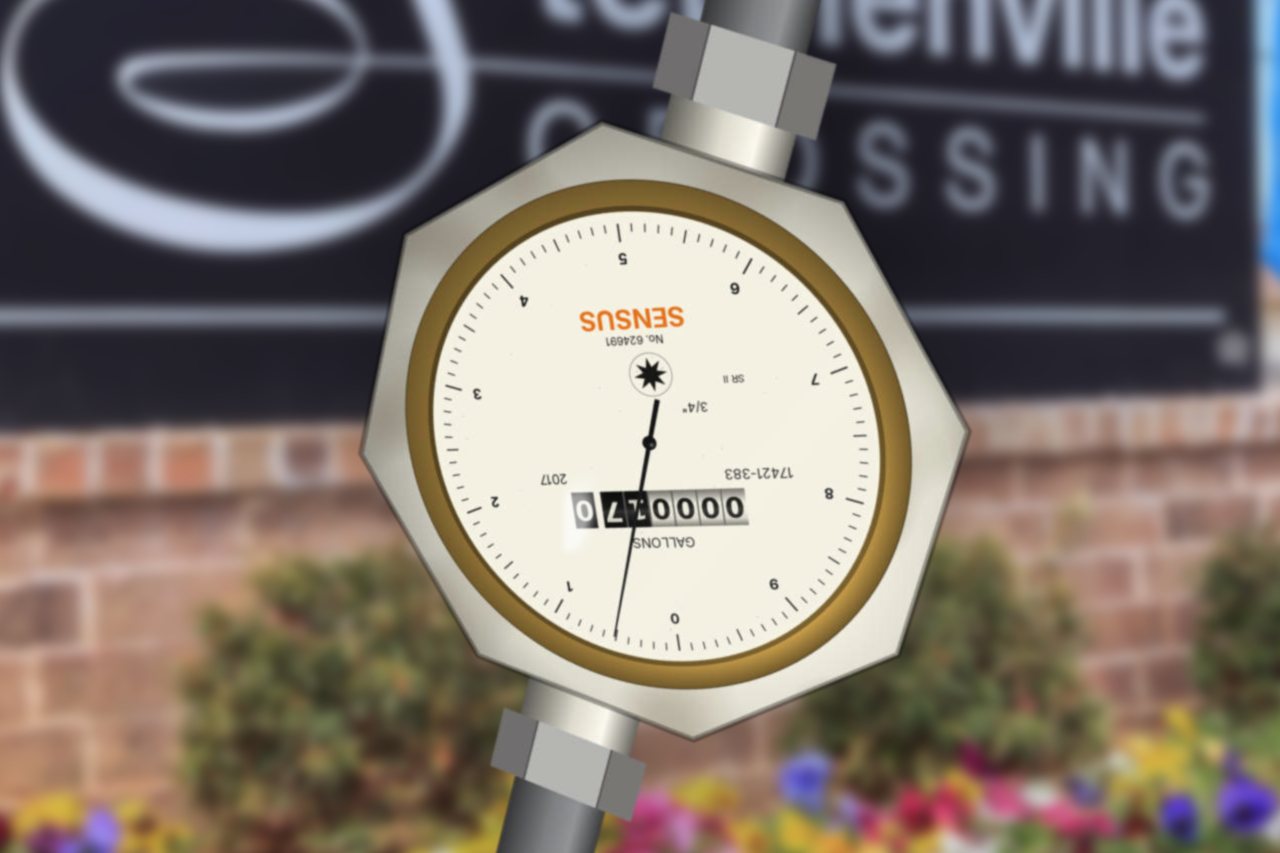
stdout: 170.5 gal
